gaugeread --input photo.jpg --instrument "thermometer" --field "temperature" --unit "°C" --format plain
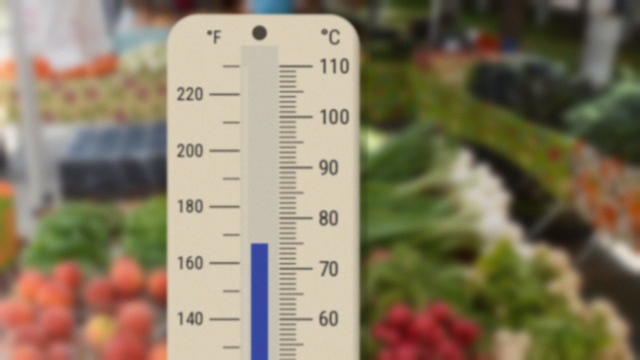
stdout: 75 °C
